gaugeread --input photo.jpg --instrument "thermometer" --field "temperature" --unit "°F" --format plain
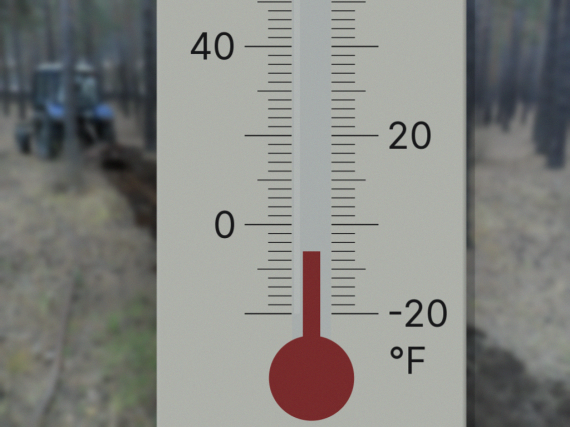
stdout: -6 °F
